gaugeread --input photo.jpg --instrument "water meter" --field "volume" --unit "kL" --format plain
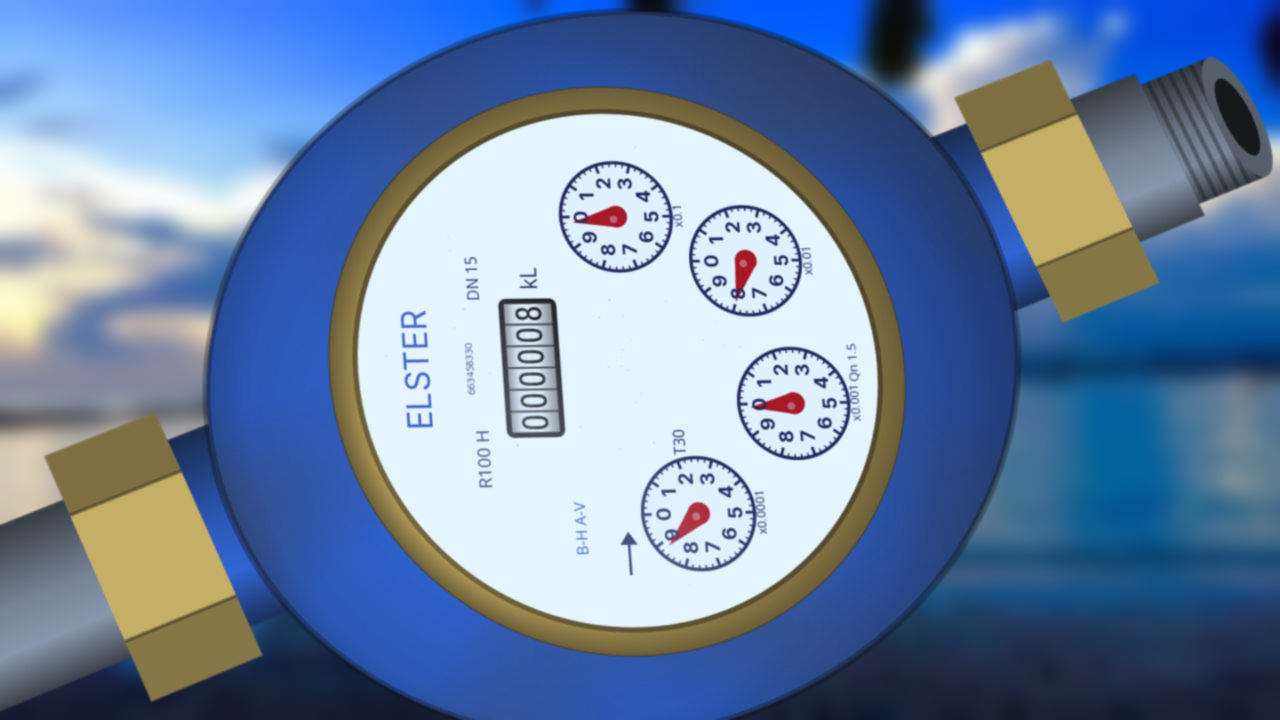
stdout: 7.9798 kL
